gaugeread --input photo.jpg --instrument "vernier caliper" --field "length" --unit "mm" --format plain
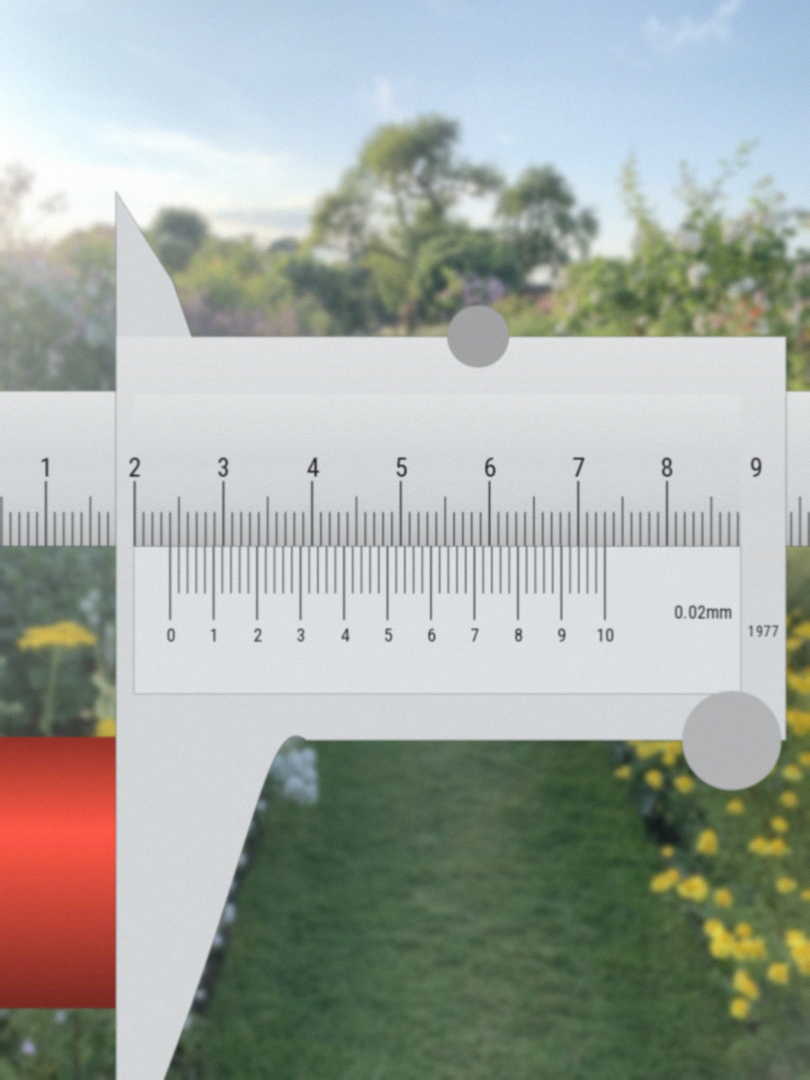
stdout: 24.0 mm
